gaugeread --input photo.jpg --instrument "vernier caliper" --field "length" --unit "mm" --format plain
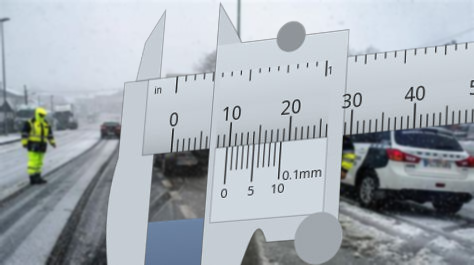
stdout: 9.6 mm
